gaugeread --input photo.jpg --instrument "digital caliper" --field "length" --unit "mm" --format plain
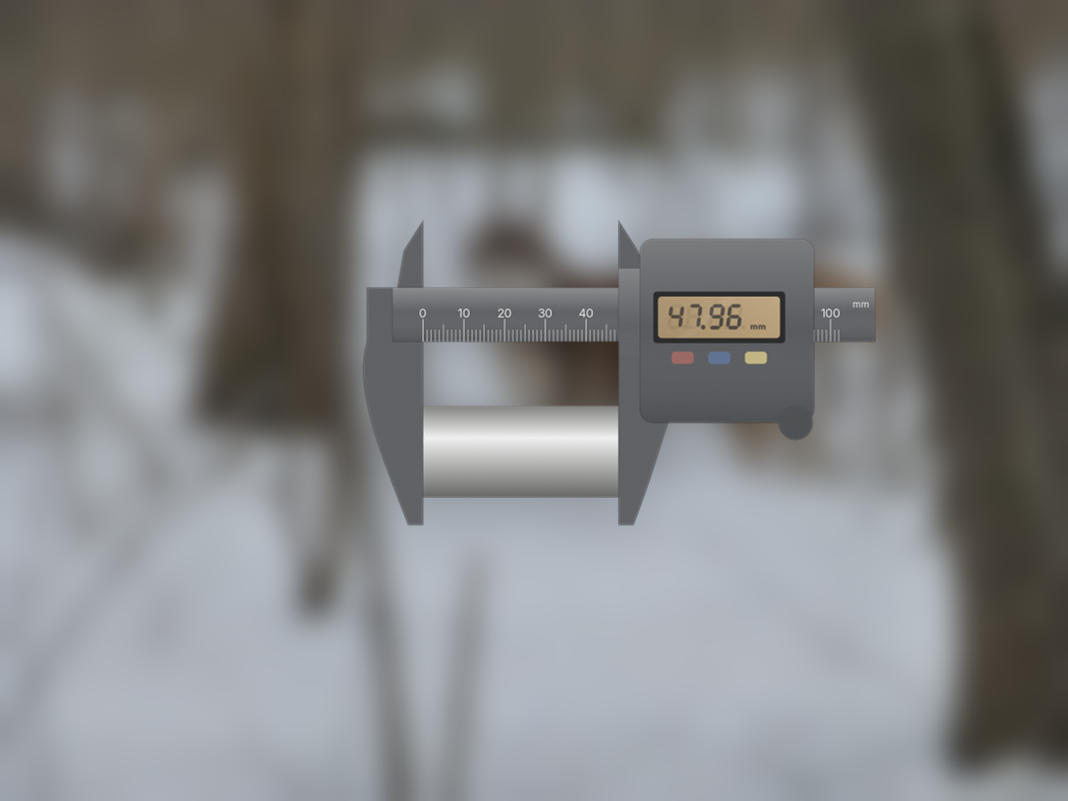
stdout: 47.96 mm
